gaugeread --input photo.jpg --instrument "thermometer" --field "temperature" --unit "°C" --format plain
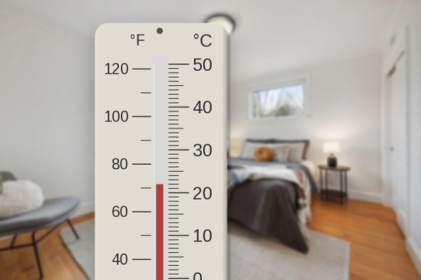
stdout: 22 °C
